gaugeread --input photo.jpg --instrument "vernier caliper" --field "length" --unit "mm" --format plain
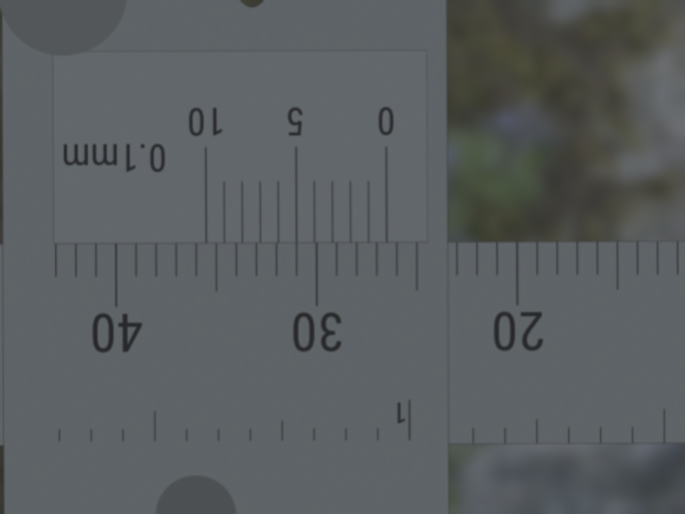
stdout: 26.5 mm
